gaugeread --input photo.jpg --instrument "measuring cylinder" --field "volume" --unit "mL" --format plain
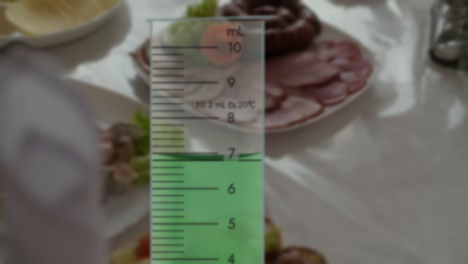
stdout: 6.8 mL
